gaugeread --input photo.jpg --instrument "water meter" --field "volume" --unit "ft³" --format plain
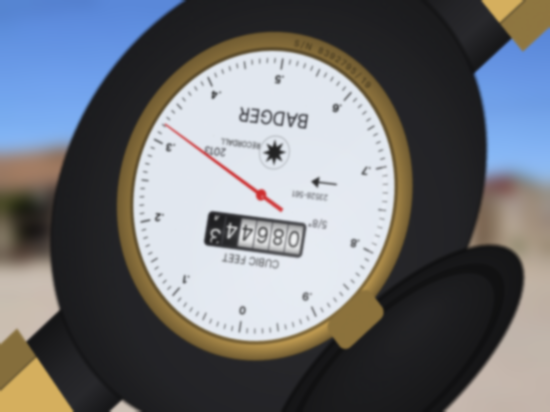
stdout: 86443.32 ft³
